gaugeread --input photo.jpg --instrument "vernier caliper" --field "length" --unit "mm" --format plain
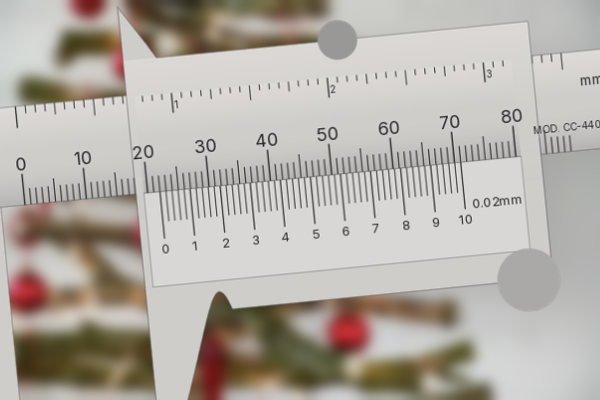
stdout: 22.0 mm
